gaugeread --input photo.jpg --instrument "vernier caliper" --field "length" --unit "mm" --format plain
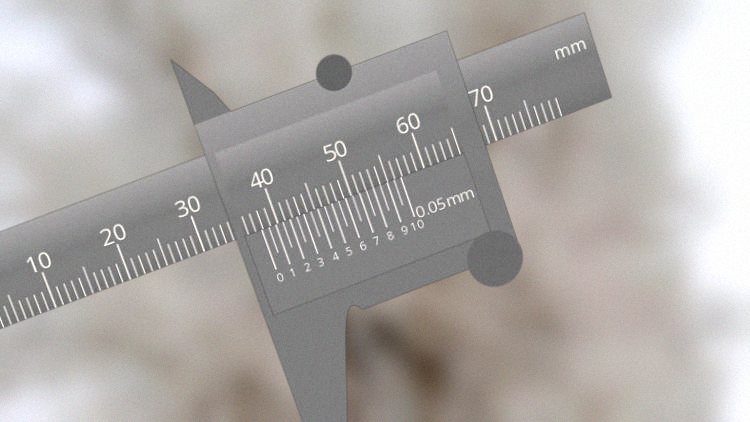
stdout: 37.8 mm
